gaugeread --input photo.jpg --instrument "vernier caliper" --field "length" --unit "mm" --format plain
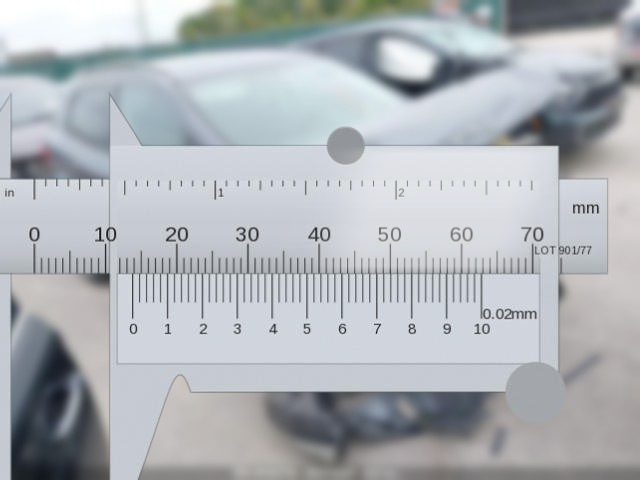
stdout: 13.8 mm
